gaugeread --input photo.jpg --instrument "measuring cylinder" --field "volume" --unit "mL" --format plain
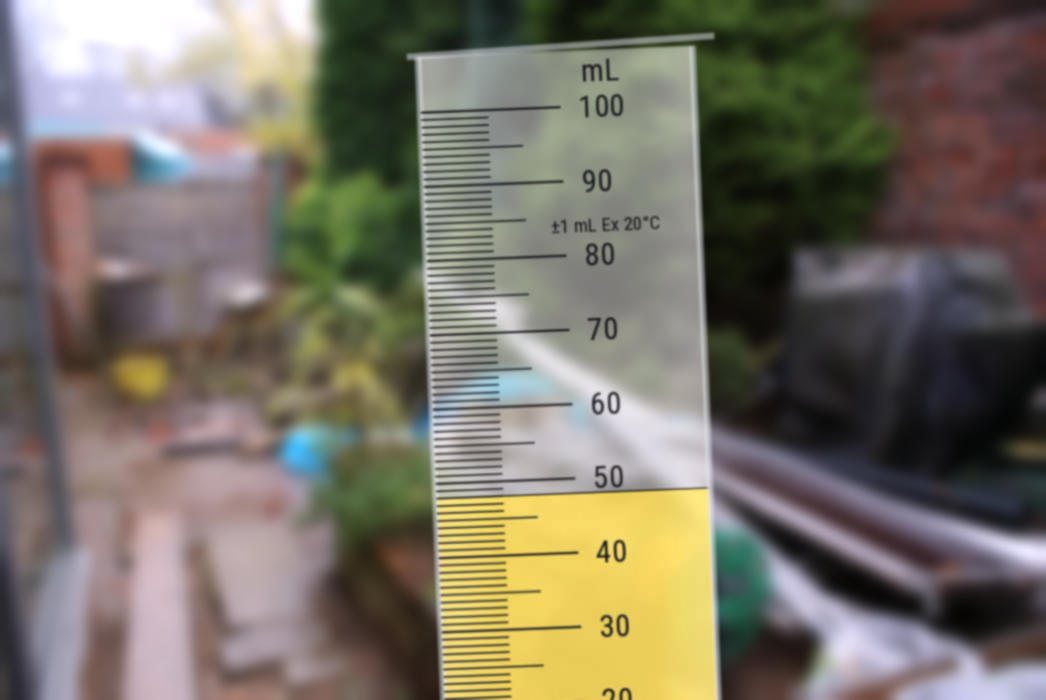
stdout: 48 mL
